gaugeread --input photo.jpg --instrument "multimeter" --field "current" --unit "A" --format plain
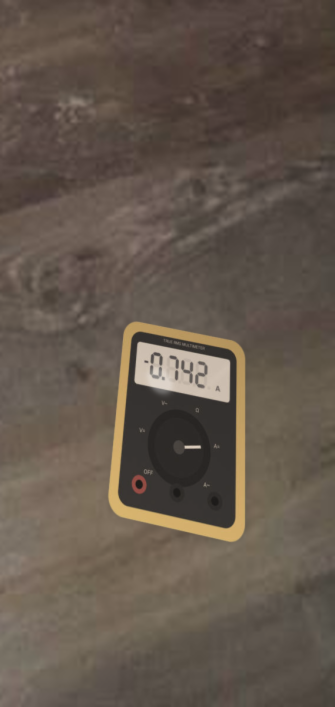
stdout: -0.742 A
